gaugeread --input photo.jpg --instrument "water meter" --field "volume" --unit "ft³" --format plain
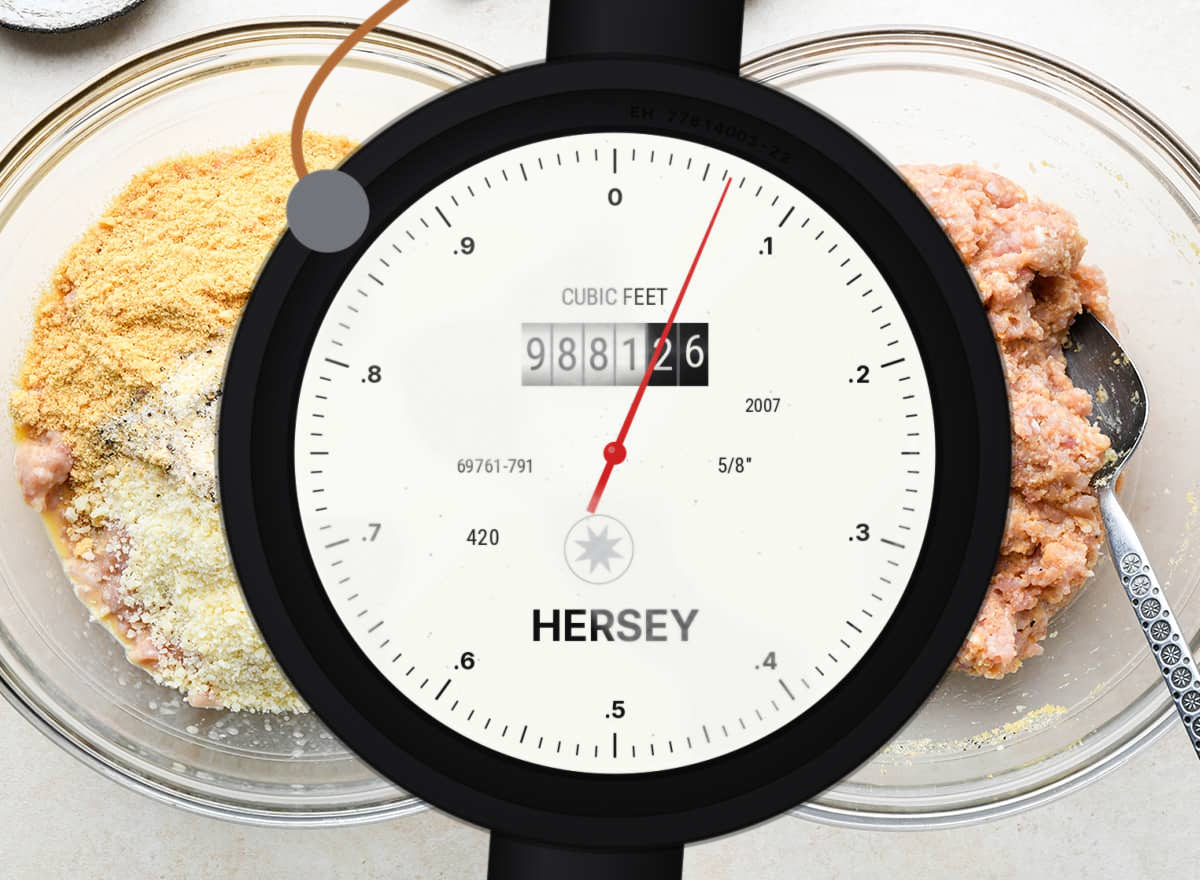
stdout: 988126.06 ft³
